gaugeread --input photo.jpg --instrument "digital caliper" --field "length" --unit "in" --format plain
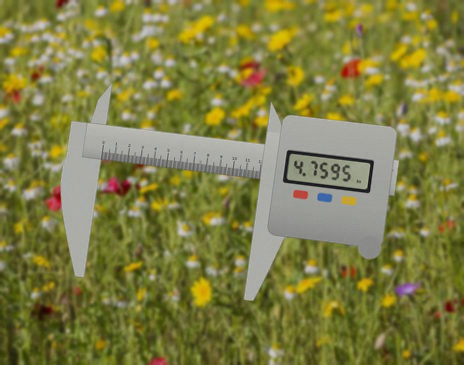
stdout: 4.7595 in
